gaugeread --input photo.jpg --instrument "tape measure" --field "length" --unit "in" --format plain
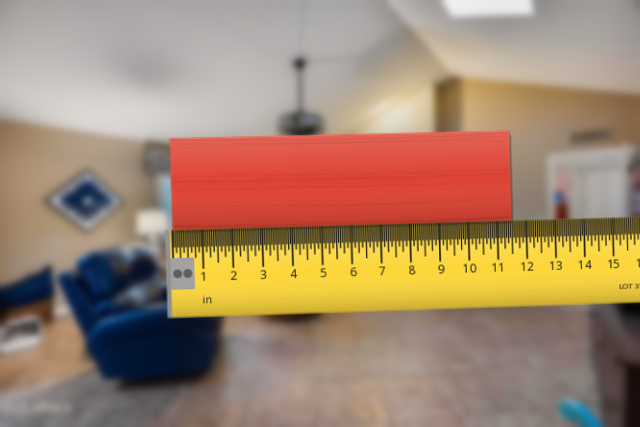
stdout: 11.5 in
